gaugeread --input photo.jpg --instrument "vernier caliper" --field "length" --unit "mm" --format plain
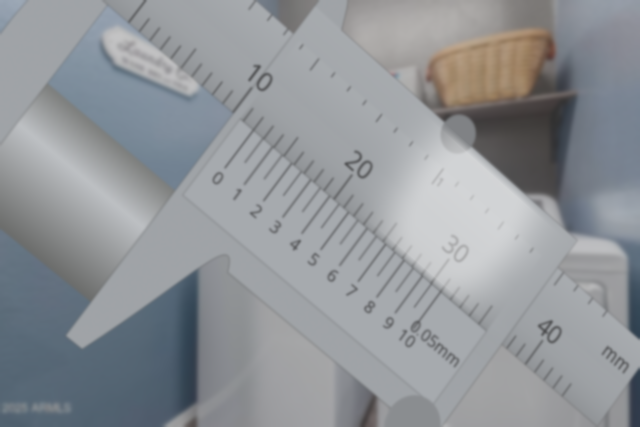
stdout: 12.0 mm
